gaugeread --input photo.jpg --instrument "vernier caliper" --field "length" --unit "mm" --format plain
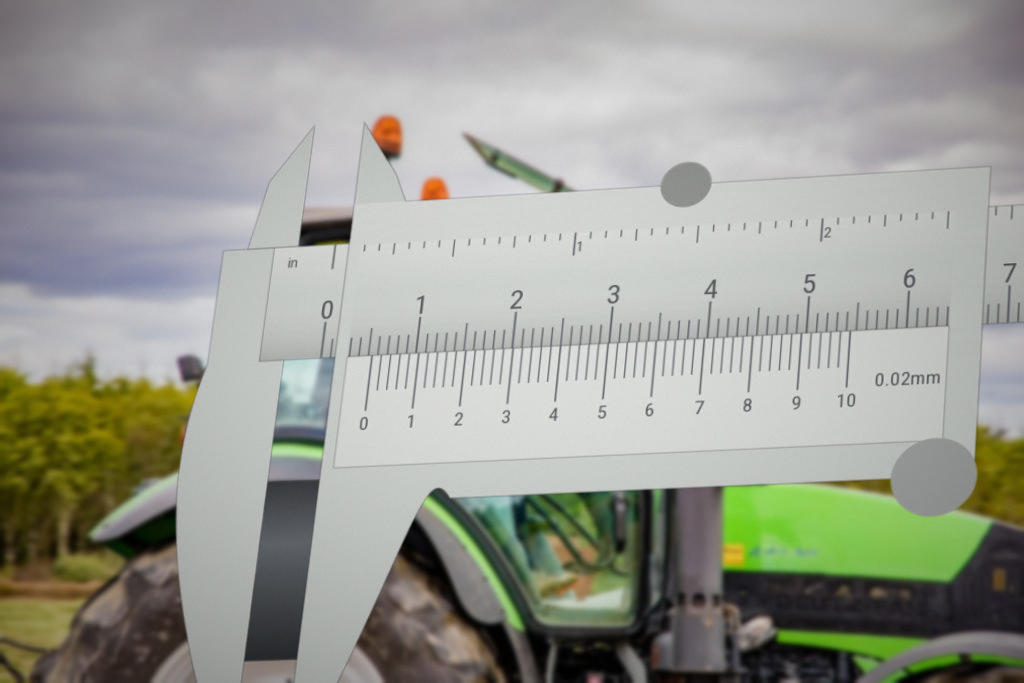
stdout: 5.4 mm
